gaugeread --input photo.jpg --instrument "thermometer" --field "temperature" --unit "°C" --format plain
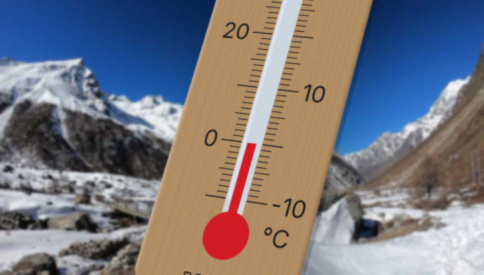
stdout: 0 °C
